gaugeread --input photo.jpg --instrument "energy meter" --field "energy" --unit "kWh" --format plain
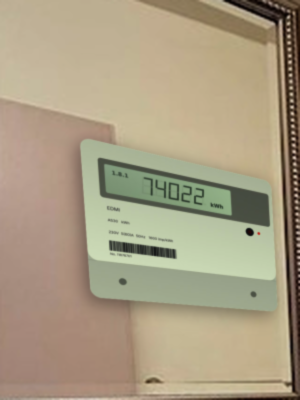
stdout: 74022 kWh
